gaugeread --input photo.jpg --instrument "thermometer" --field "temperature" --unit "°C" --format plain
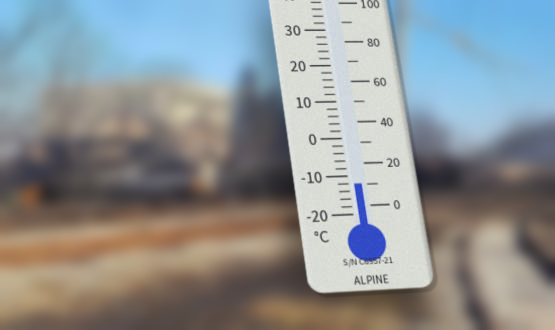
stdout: -12 °C
